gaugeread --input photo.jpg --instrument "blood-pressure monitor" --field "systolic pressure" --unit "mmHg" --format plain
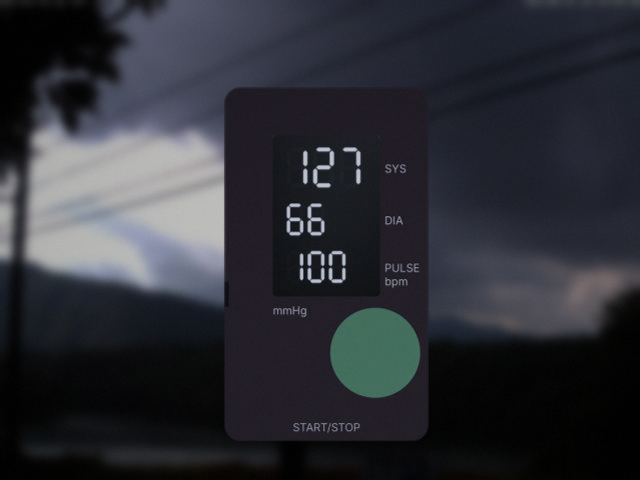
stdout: 127 mmHg
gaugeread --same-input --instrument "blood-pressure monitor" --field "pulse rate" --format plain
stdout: 100 bpm
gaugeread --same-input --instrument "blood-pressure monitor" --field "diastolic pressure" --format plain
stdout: 66 mmHg
